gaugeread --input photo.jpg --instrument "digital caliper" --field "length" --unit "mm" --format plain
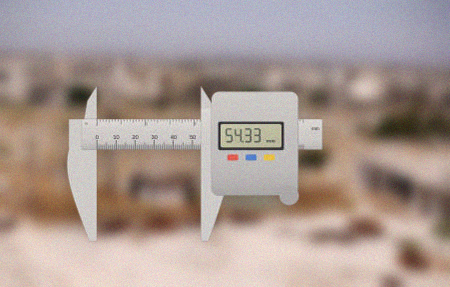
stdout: 54.33 mm
